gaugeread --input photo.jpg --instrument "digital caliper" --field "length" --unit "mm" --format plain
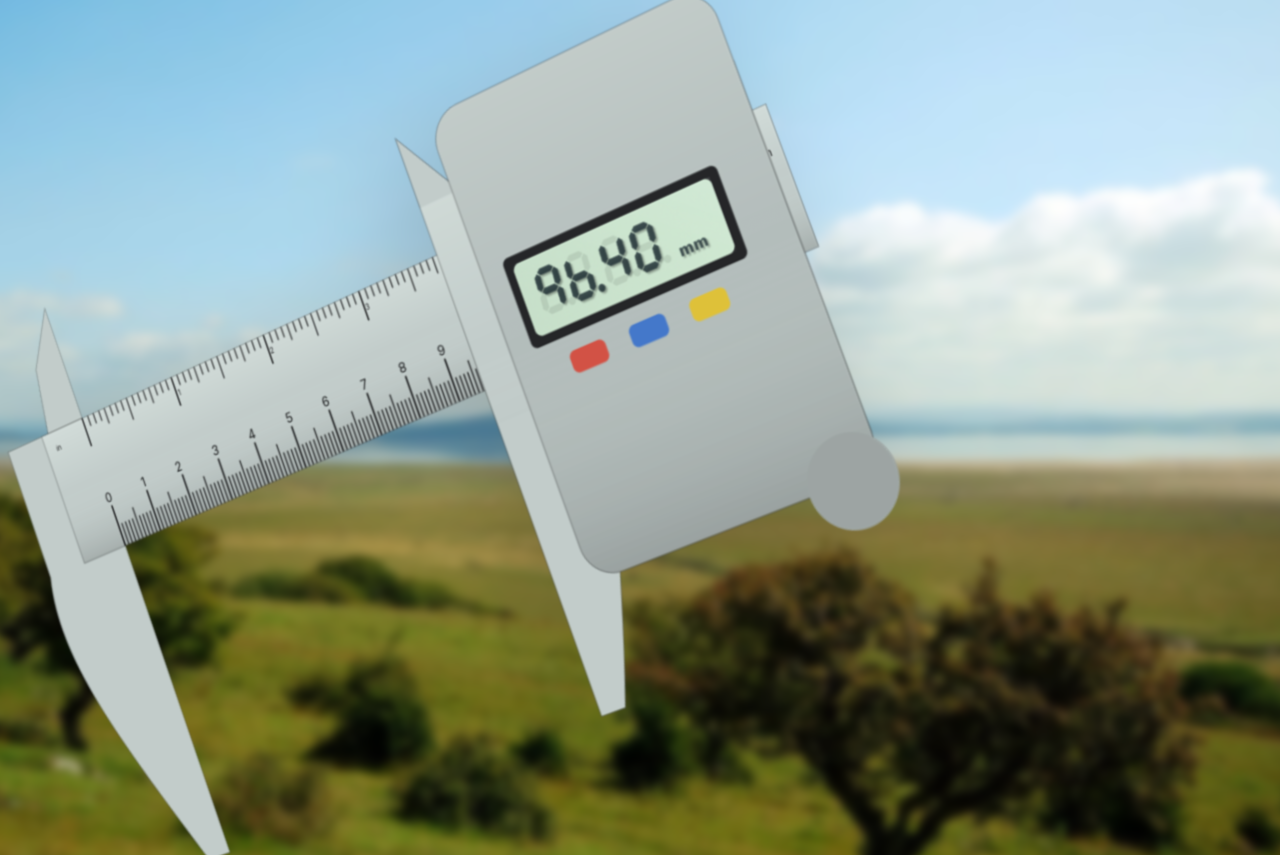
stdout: 96.40 mm
